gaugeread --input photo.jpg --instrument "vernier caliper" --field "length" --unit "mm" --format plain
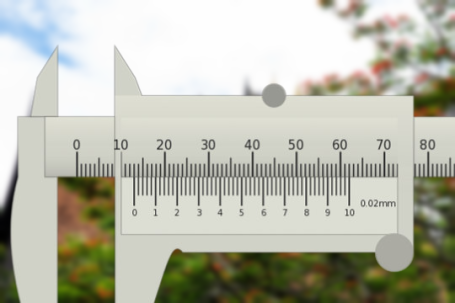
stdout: 13.0 mm
